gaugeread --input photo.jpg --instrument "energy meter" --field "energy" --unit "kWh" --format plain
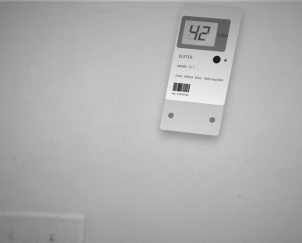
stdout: 42 kWh
